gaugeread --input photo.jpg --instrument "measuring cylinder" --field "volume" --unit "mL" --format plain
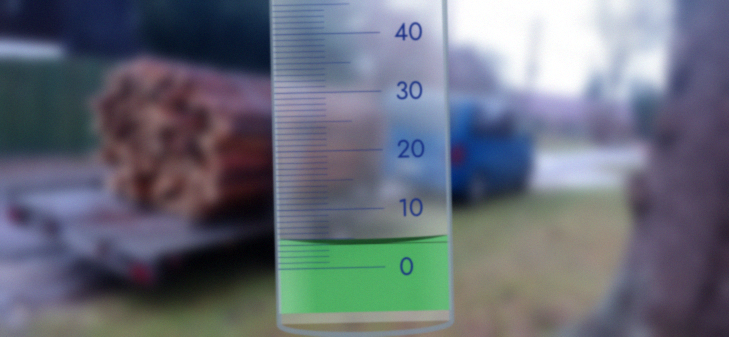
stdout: 4 mL
